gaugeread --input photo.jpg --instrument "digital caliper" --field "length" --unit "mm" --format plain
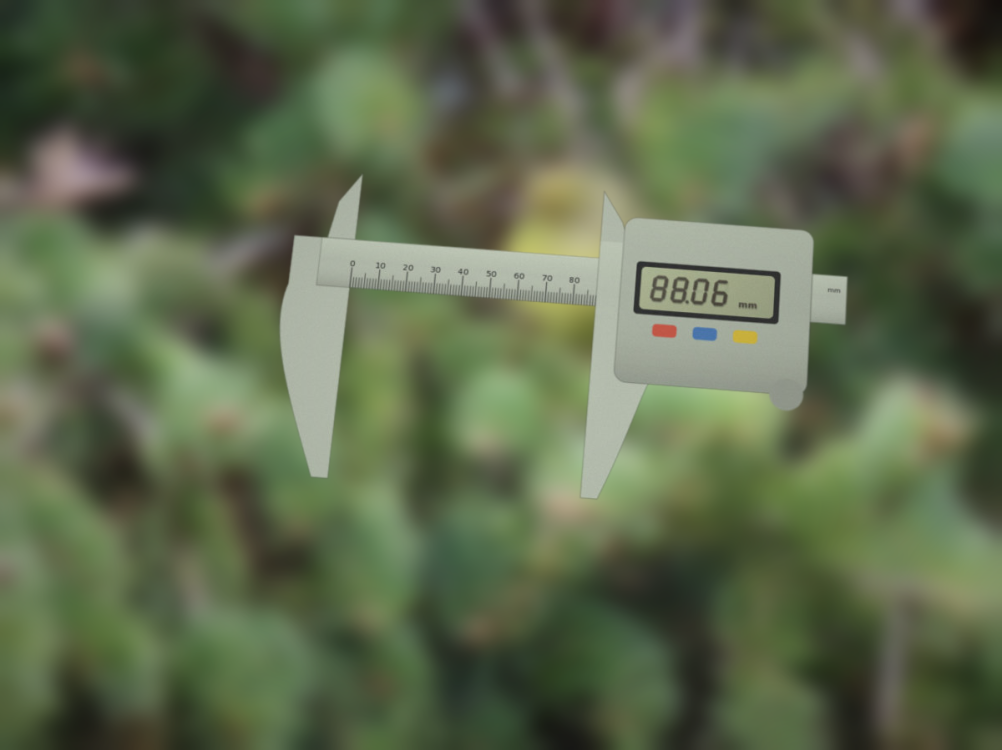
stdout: 88.06 mm
